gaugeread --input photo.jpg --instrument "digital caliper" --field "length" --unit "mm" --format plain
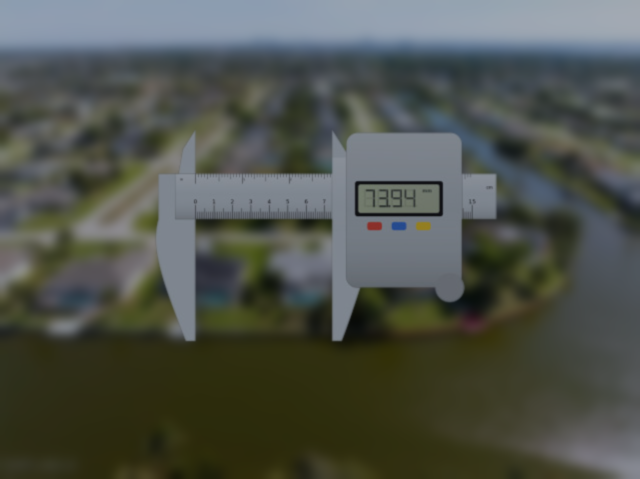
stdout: 73.94 mm
